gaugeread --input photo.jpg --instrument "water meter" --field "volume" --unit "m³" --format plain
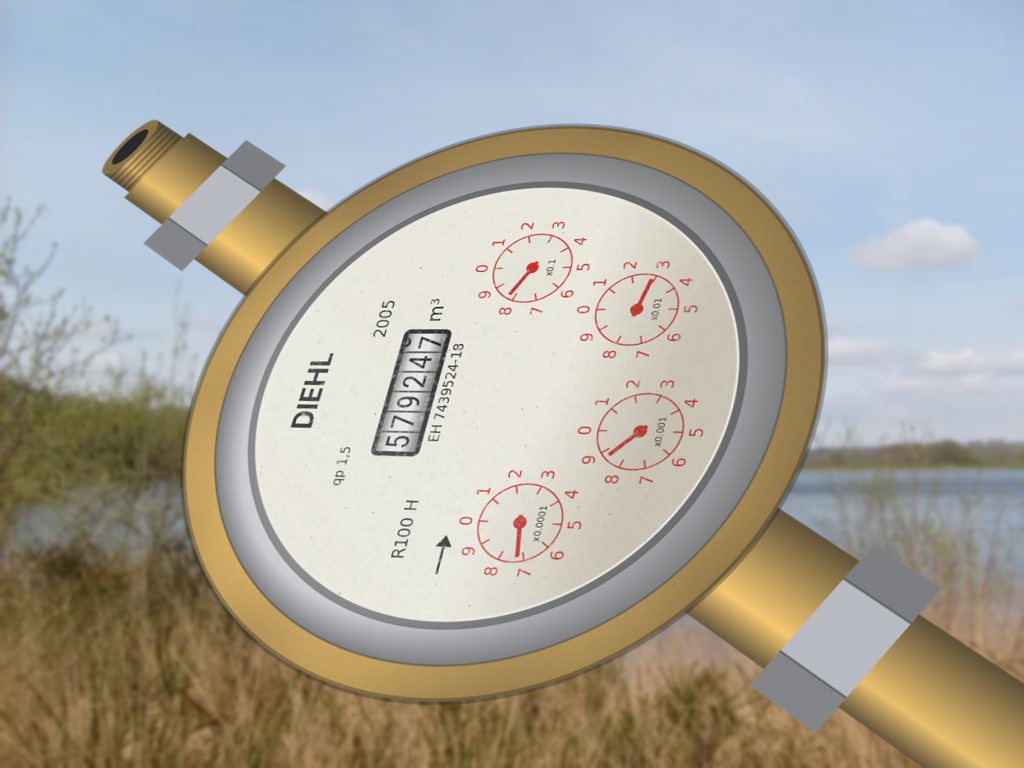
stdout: 579246.8287 m³
